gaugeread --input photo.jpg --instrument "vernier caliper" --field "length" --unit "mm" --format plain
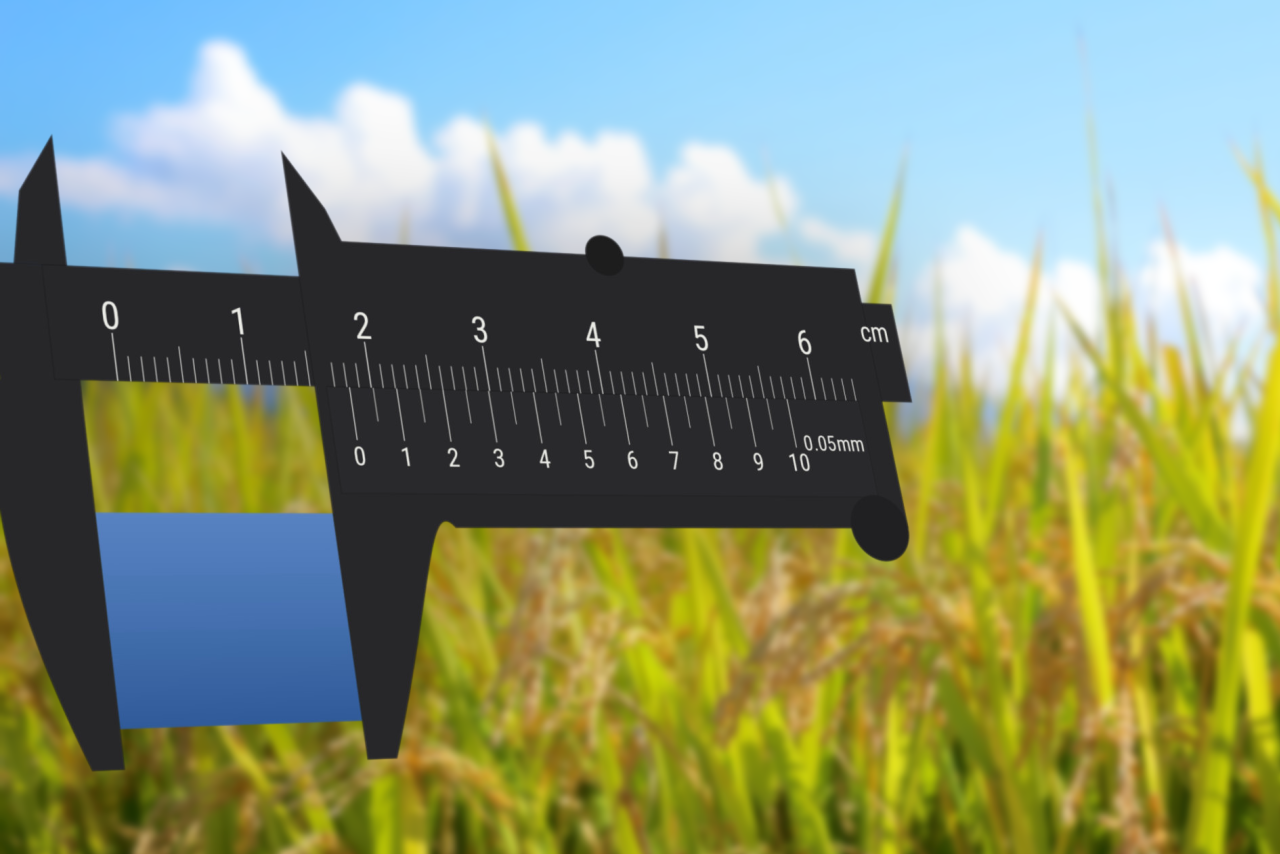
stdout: 18.2 mm
